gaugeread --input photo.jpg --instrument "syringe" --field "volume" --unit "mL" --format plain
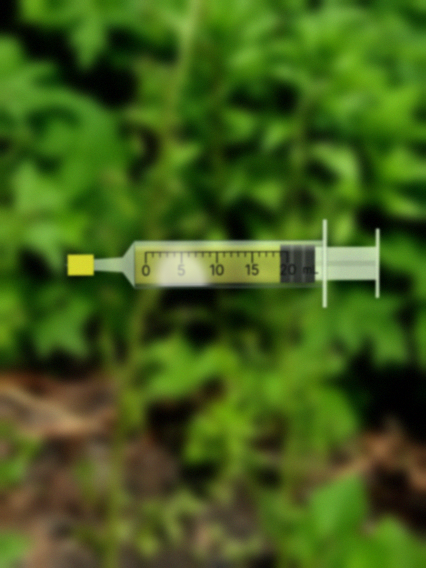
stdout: 19 mL
